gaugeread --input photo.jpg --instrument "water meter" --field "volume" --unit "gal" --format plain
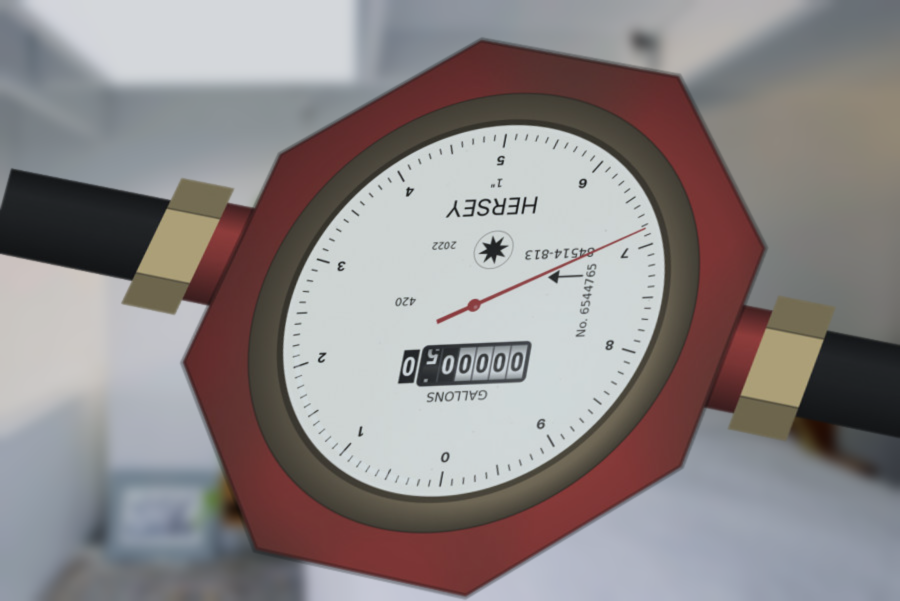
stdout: 46.8 gal
